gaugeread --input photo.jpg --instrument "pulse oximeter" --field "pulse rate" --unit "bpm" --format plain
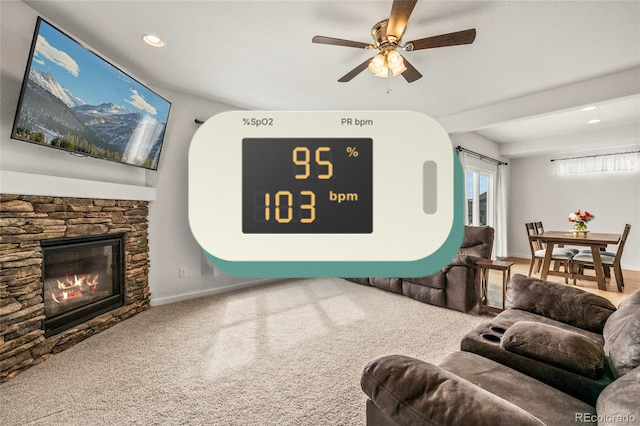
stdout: 103 bpm
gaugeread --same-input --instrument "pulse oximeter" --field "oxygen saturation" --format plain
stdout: 95 %
